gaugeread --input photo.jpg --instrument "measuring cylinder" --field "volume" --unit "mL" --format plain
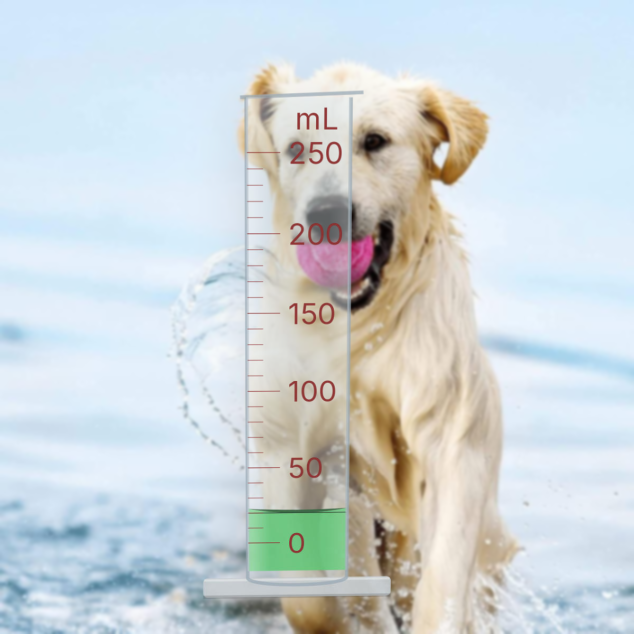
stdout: 20 mL
